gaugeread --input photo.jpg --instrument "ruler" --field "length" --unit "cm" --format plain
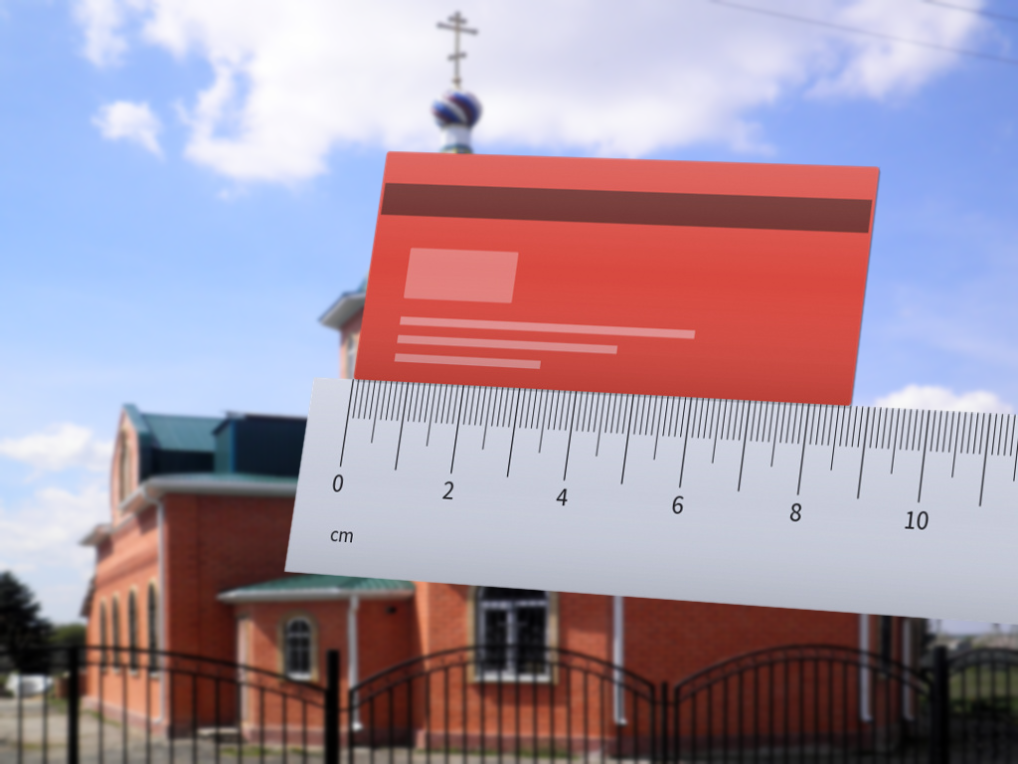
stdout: 8.7 cm
